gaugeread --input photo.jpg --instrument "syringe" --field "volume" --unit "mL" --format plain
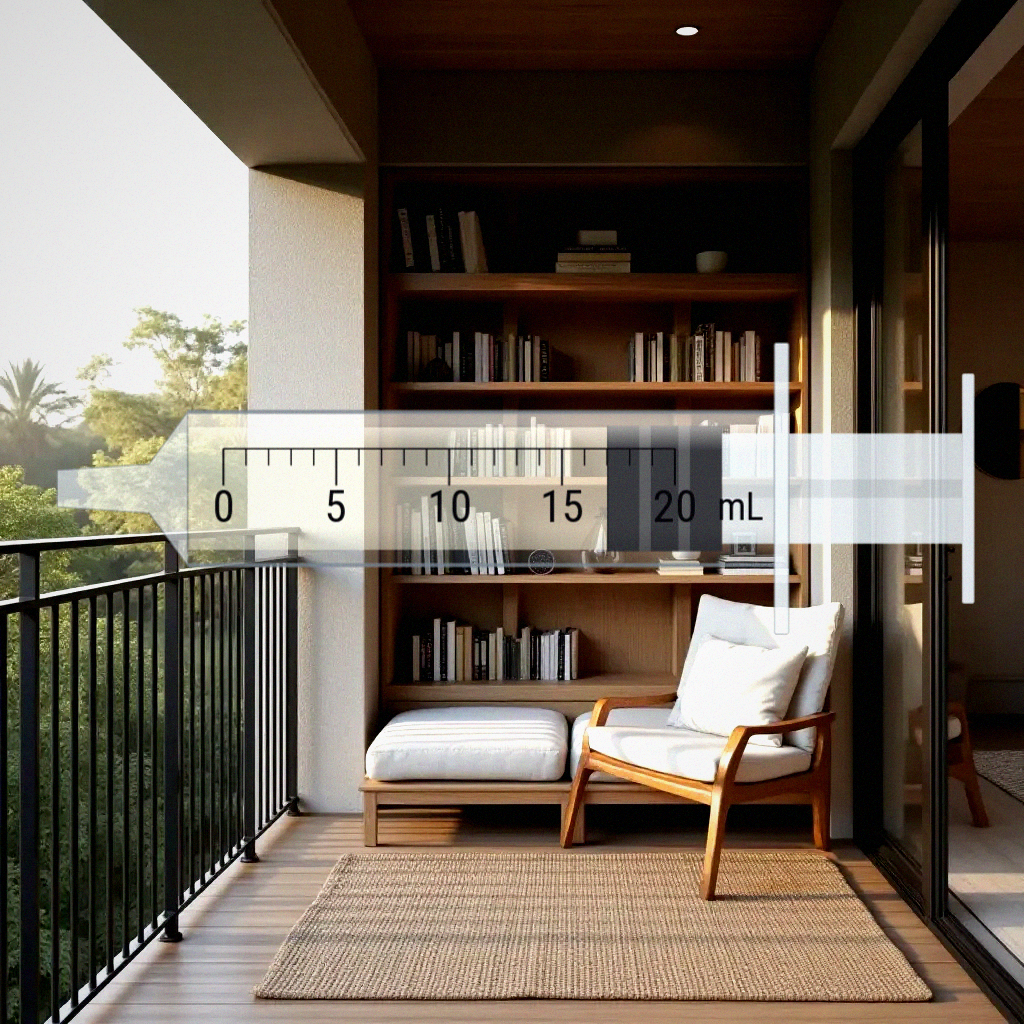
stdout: 17 mL
